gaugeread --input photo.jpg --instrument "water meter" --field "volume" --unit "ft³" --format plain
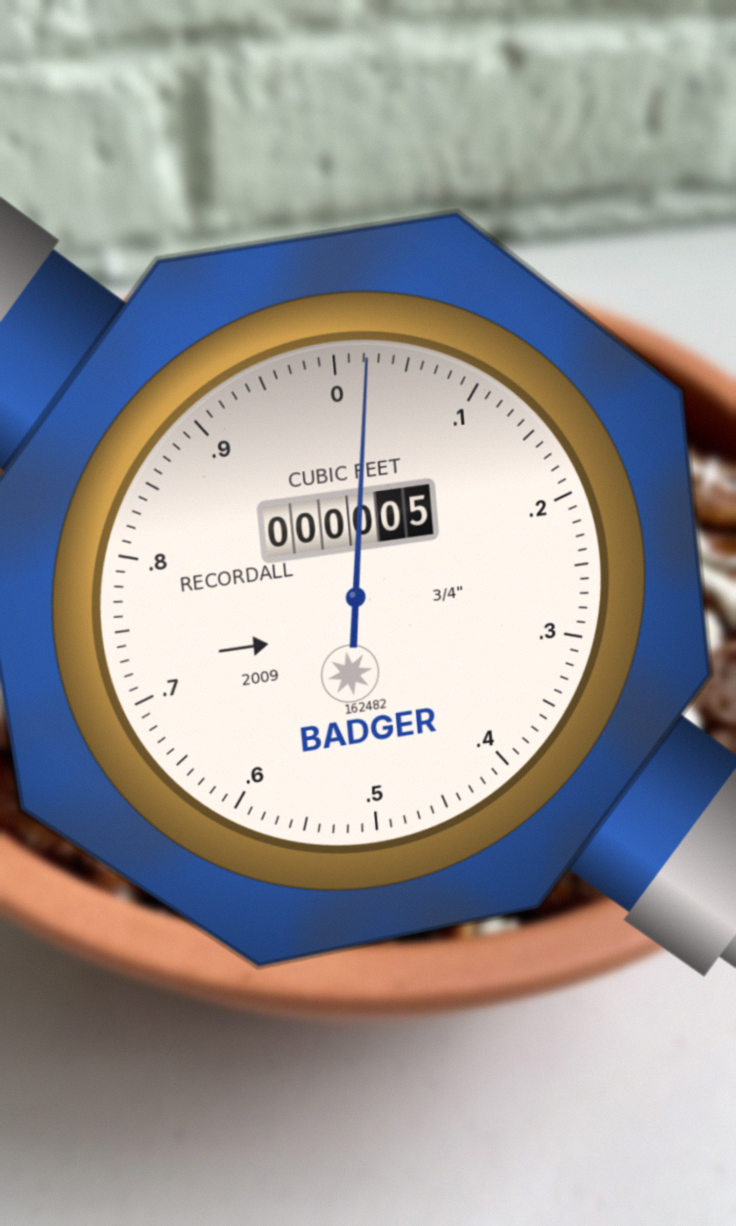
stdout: 5.02 ft³
